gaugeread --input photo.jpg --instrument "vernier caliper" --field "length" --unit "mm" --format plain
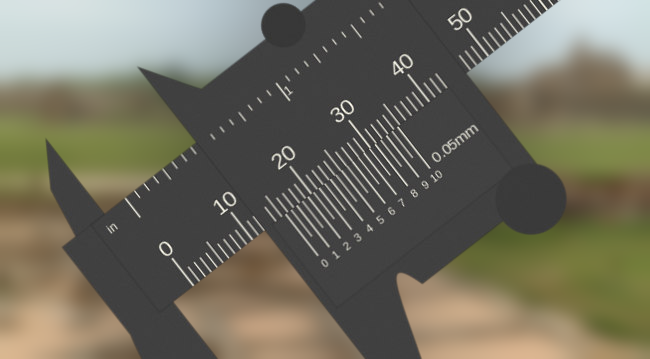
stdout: 15.6 mm
